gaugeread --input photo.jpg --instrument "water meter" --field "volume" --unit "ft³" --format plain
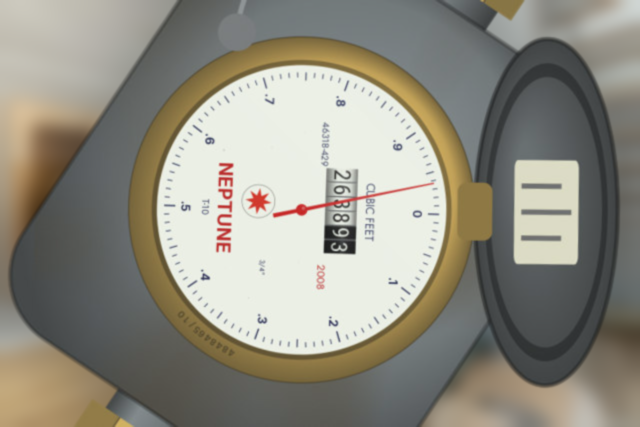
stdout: 263892.96 ft³
